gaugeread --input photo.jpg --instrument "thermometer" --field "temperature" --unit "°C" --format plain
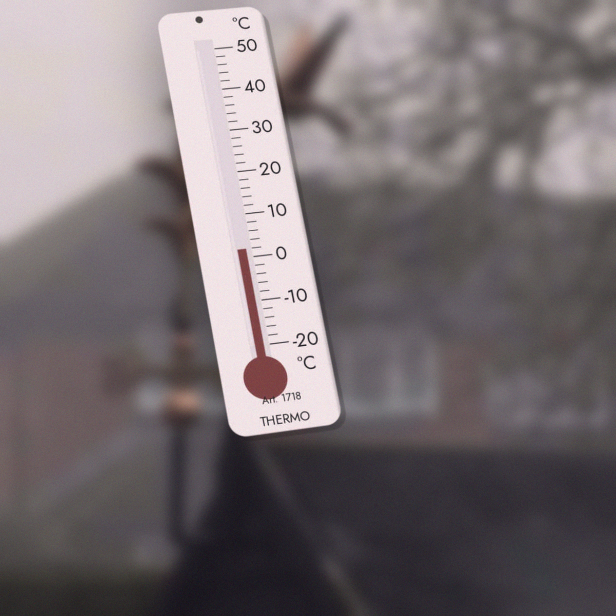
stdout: 2 °C
